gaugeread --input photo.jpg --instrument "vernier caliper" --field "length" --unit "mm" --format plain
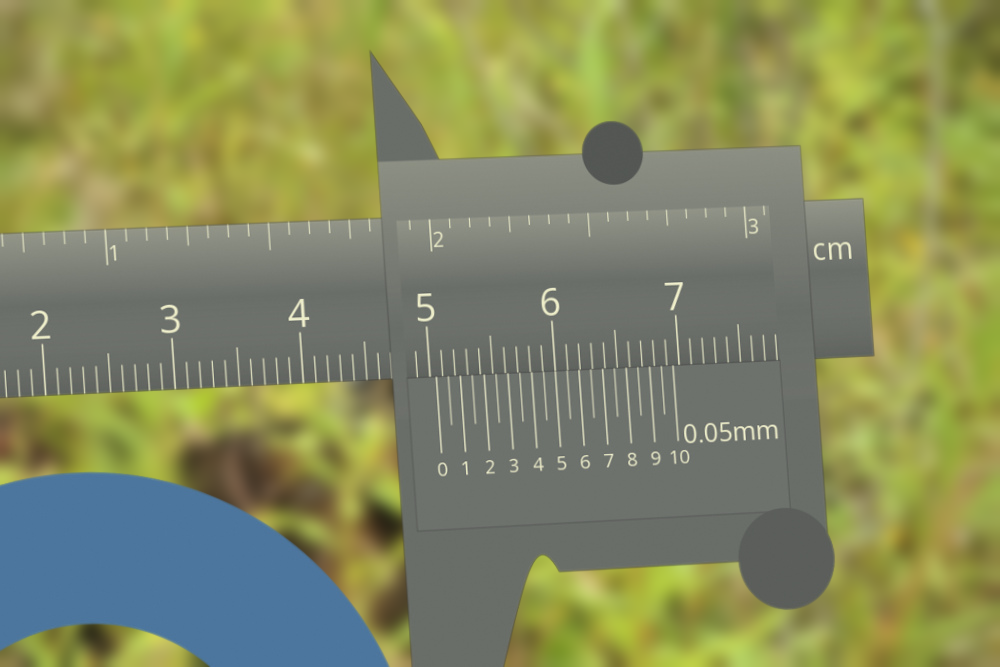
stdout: 50.5 mm
